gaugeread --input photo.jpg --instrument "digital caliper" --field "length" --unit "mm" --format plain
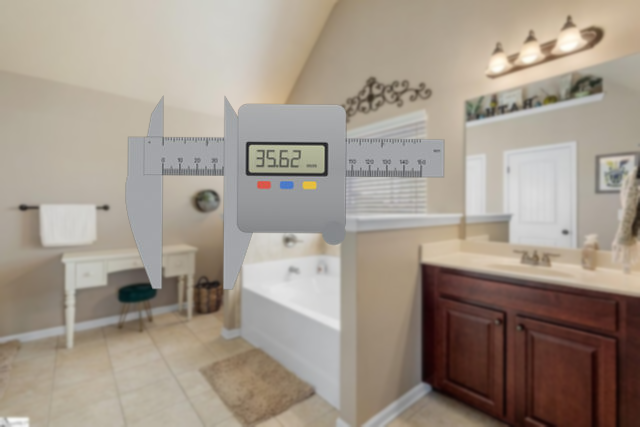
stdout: 35.62 mm
